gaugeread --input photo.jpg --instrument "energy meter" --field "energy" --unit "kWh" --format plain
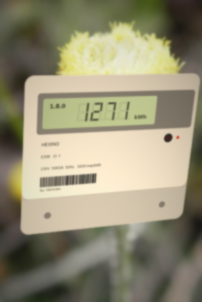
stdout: 1271 kWh
